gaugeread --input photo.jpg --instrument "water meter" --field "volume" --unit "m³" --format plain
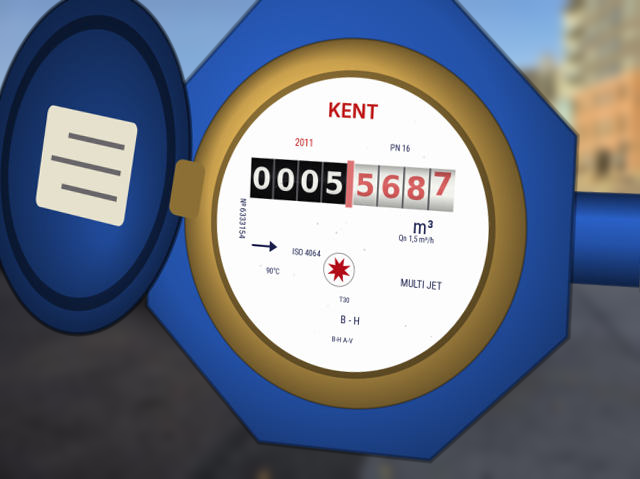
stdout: 5.5687 m³
